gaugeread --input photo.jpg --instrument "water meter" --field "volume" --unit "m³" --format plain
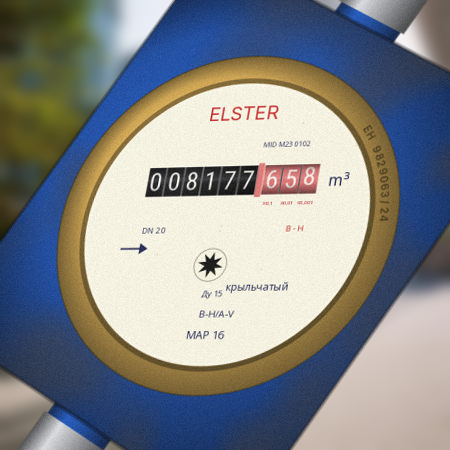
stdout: 8177.658 m³
